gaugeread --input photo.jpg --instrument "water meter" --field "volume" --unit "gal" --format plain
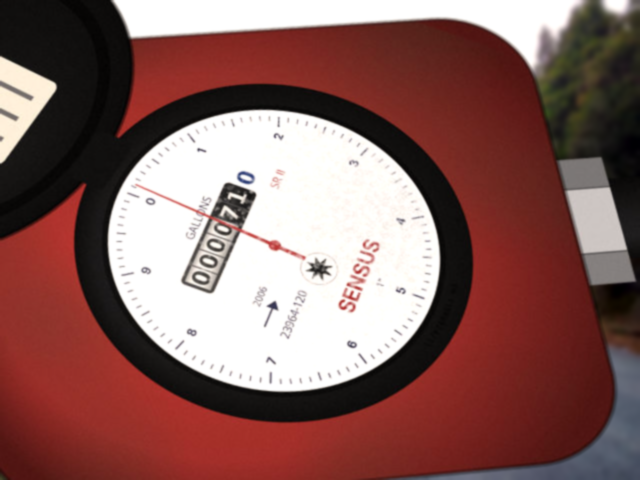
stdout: 710.1 gal
